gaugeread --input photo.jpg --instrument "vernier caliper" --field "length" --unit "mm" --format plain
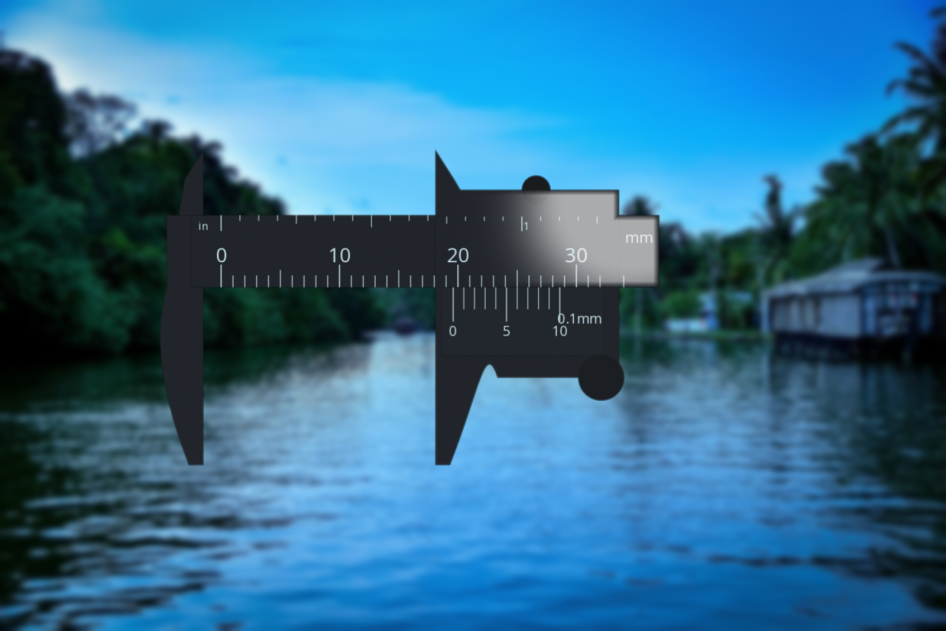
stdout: 19.6 mm
